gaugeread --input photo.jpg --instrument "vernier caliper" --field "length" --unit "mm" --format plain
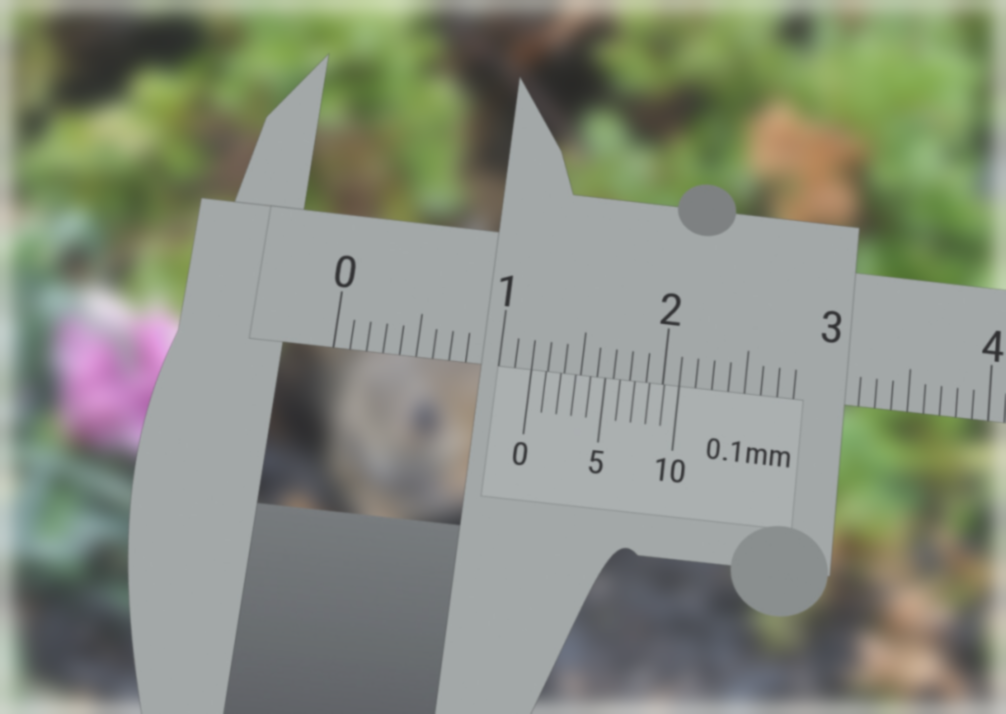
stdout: 12.0 mm
